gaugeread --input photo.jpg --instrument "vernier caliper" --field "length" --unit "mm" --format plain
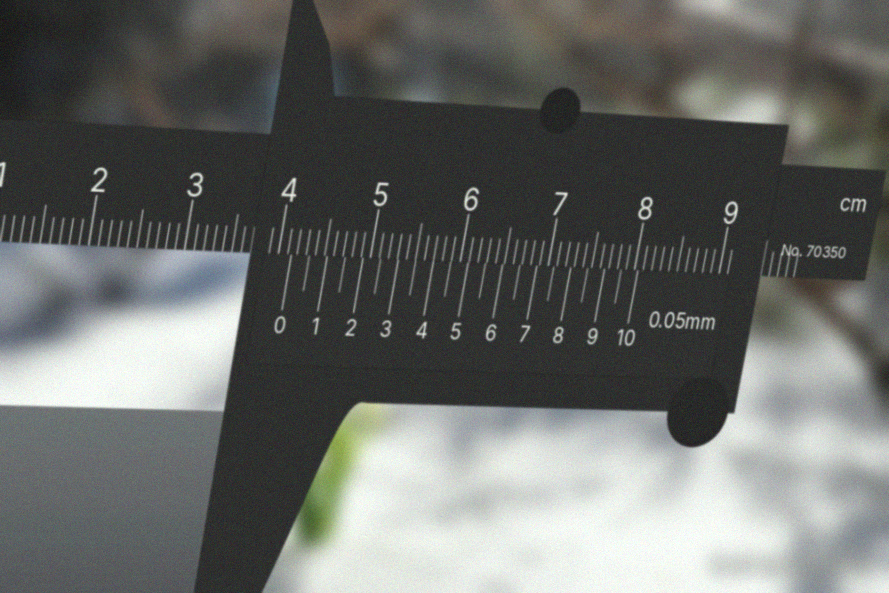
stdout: 41.4 mm
